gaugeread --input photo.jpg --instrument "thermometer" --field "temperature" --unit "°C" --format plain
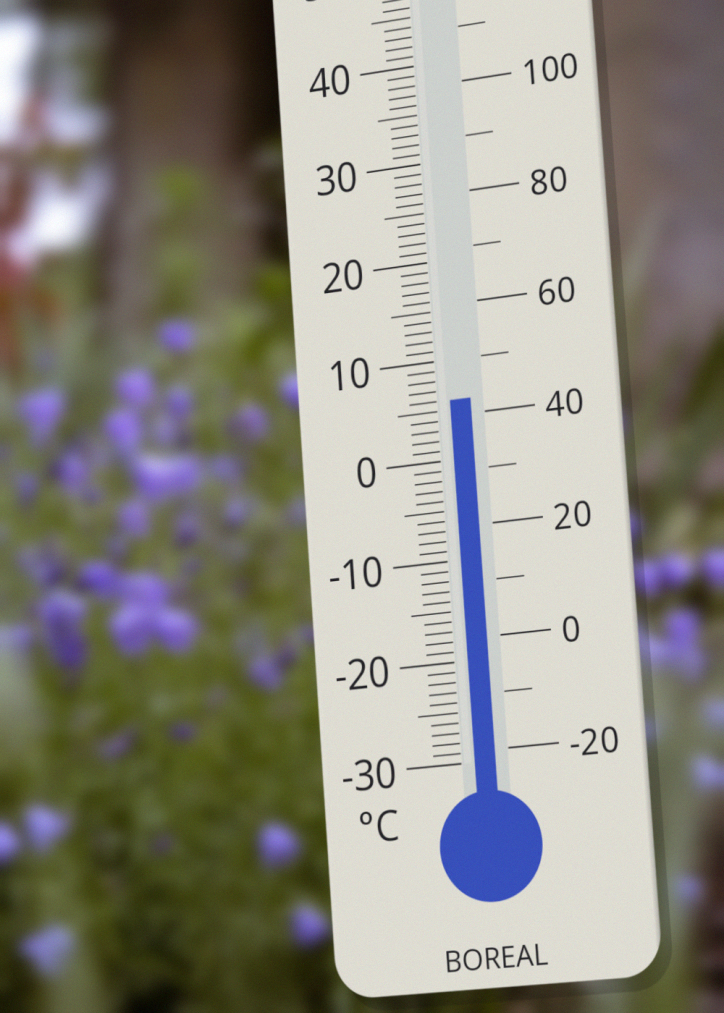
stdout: 6 °C
